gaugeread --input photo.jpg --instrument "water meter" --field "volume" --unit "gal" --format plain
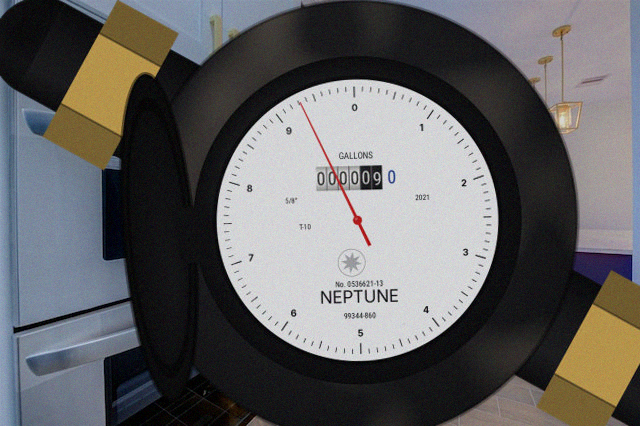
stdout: 89.3 gal
